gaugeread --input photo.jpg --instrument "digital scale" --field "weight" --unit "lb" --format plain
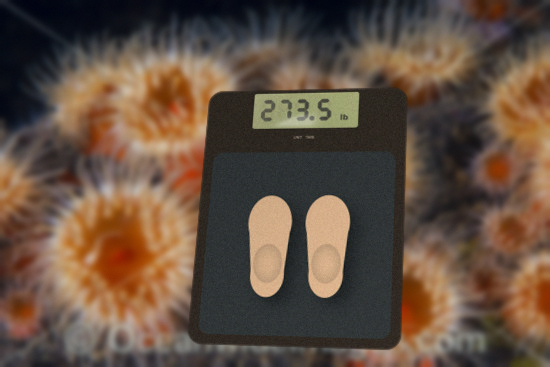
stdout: 273.5 lb
